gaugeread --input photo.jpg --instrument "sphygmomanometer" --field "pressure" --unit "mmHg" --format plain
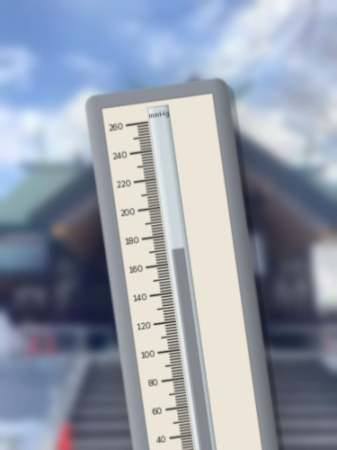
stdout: 170 mmHg
